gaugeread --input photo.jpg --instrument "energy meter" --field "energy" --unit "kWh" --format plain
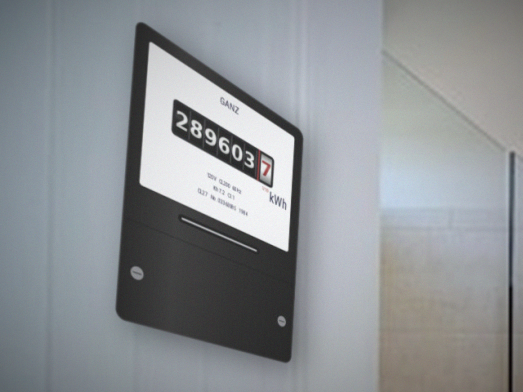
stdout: 289603.7 kWh
